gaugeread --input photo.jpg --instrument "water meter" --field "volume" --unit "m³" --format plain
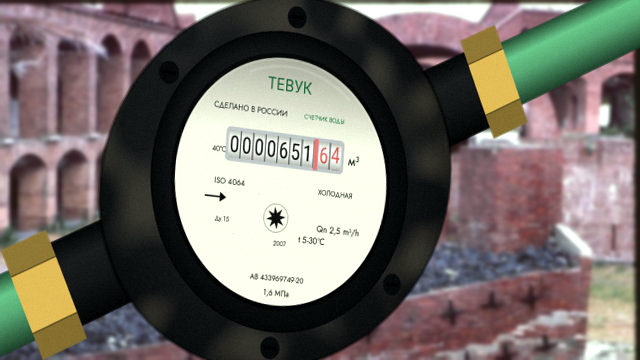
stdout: 651.64 m³
